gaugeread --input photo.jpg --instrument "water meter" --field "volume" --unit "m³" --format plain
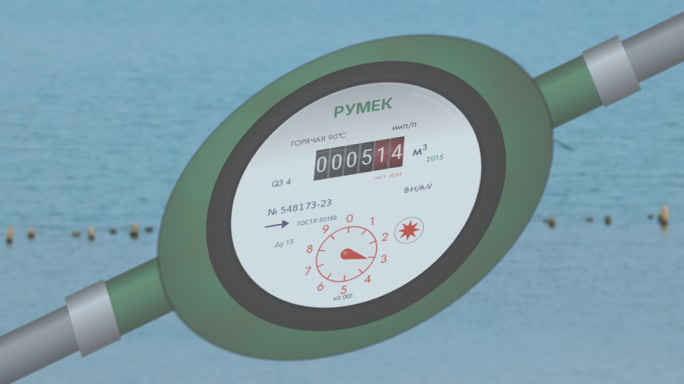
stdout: 5.143 m³
